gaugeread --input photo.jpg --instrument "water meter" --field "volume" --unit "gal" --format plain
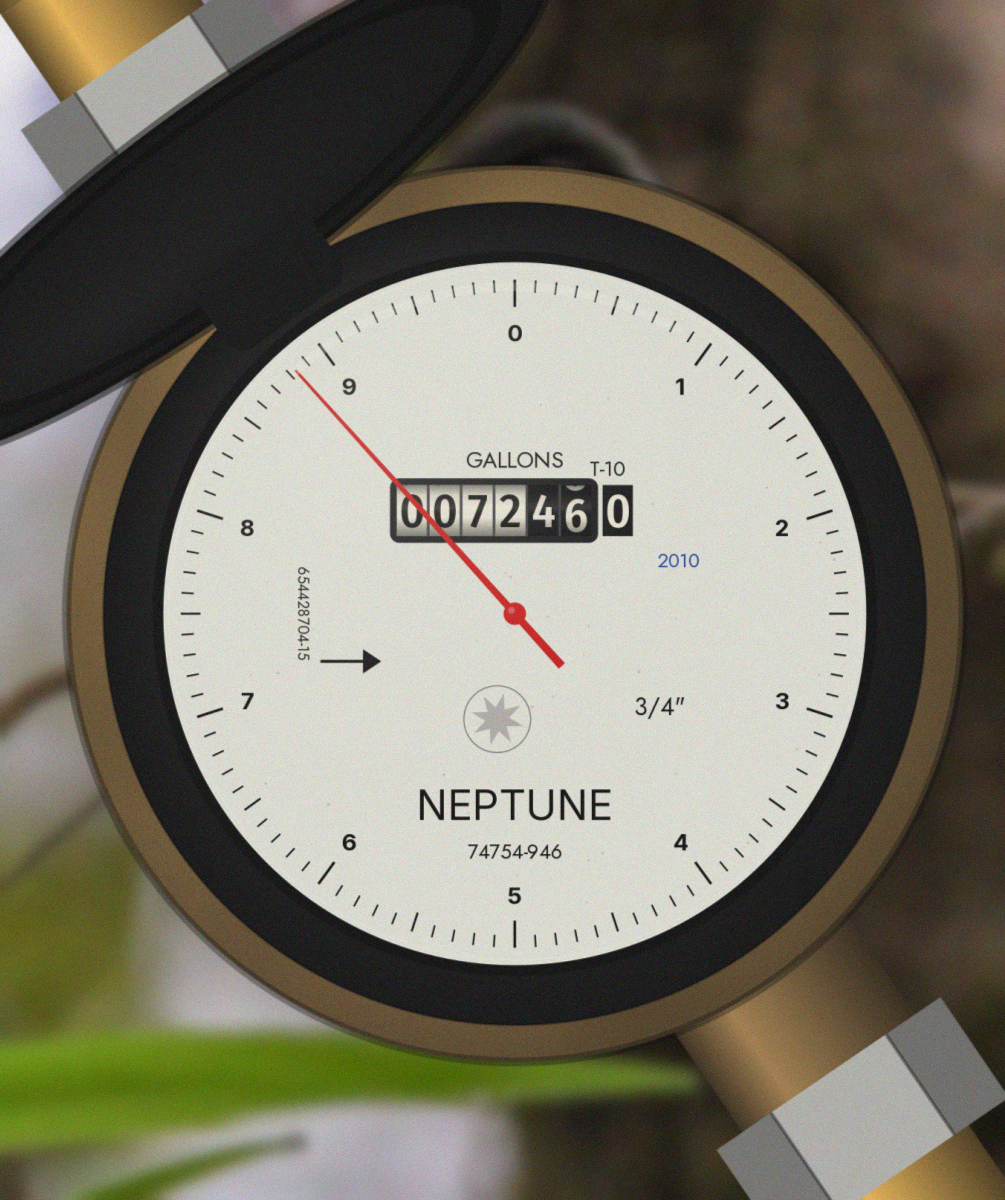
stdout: 72458.8 gal
